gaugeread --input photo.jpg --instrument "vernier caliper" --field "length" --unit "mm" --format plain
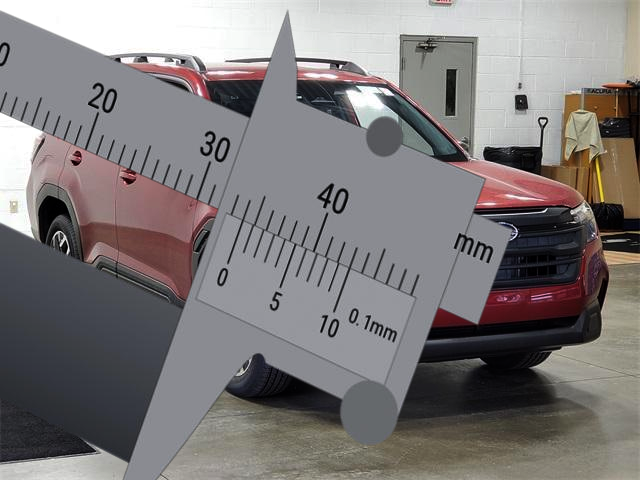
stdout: 34.0 mm
